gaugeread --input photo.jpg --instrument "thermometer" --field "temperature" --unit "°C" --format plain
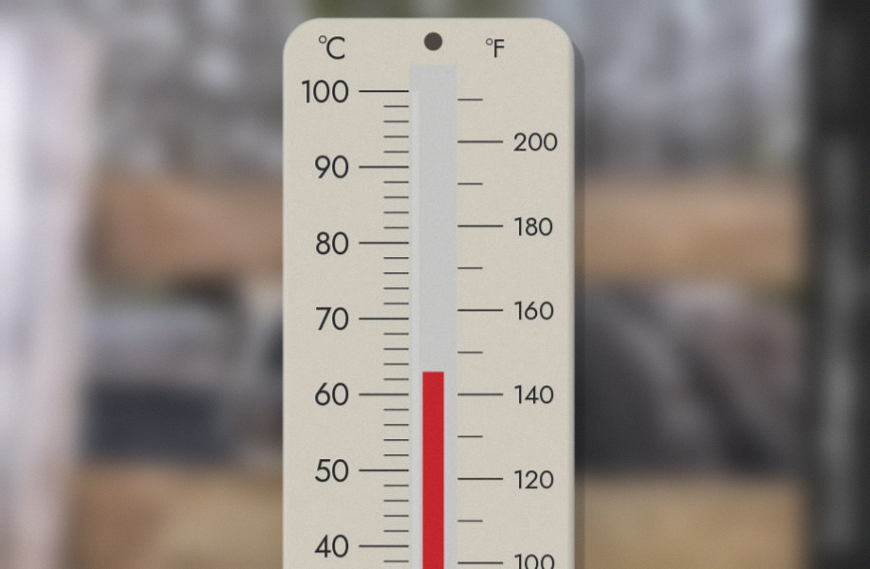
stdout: 63 °C
